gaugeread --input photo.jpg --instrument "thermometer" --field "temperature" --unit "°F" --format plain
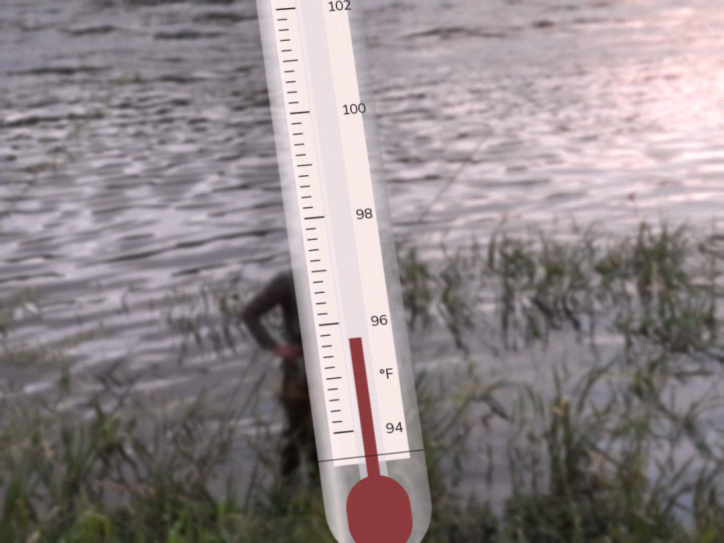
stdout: 95.7 °F
